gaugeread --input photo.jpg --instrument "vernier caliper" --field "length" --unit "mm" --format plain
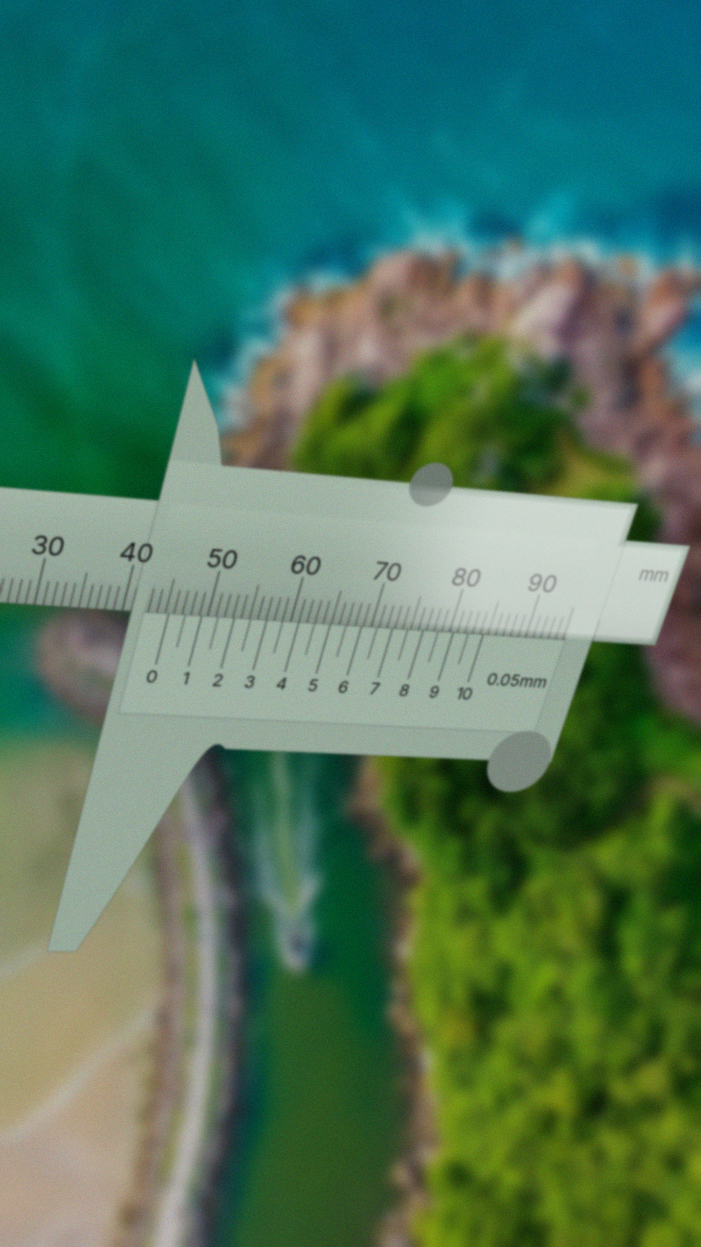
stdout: 45.4 mm
